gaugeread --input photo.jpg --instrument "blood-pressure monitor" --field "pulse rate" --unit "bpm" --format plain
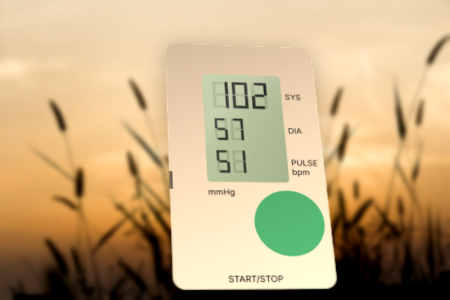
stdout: 51 bpm
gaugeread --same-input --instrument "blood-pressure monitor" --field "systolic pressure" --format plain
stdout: 102 mmHg
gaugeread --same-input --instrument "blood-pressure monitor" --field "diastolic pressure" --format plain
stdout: 57 mmHg
